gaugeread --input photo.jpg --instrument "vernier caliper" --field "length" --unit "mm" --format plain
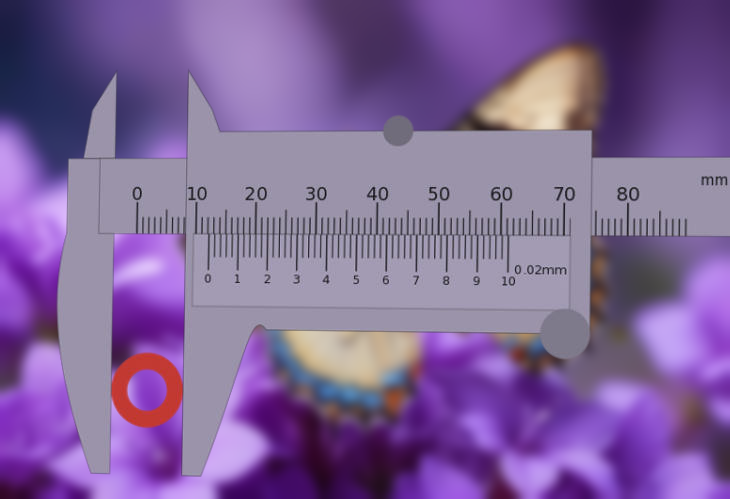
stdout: 12.2 mm
